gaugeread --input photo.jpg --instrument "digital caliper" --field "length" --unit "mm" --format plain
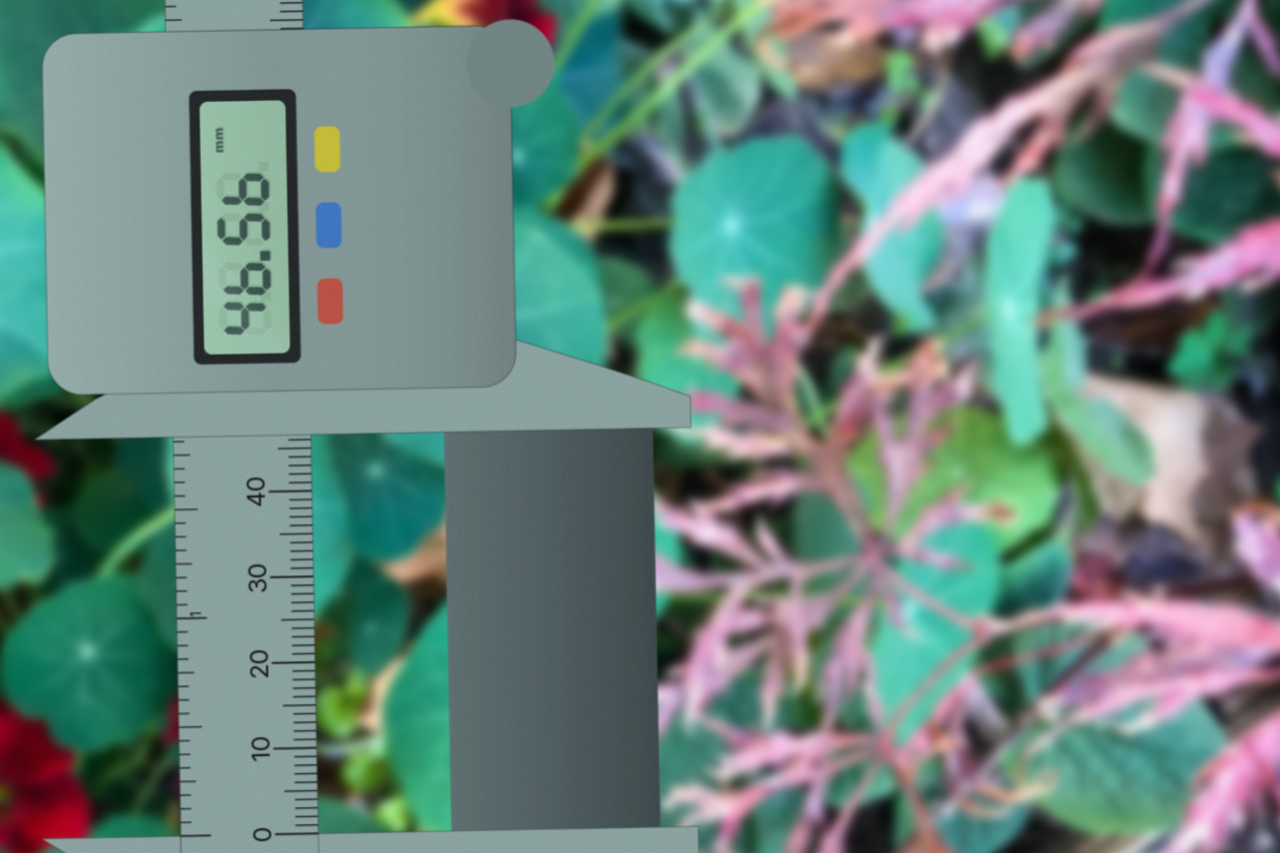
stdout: 46.56 mm
